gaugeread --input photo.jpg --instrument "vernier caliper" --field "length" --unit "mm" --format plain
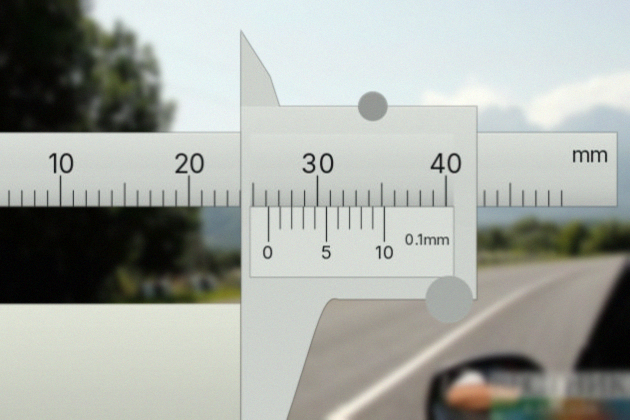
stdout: 26.2 mm
